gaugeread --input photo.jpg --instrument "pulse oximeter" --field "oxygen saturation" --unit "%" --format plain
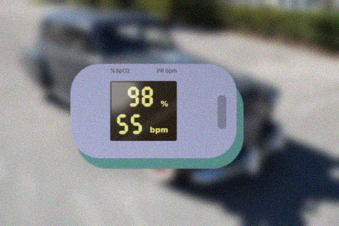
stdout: 98 %
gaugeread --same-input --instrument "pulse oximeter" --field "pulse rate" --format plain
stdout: 55 bpm
